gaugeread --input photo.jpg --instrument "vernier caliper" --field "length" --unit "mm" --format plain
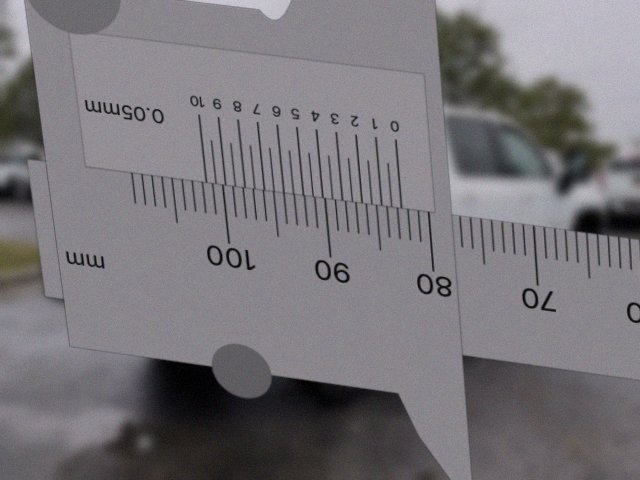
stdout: 82.6 mm
